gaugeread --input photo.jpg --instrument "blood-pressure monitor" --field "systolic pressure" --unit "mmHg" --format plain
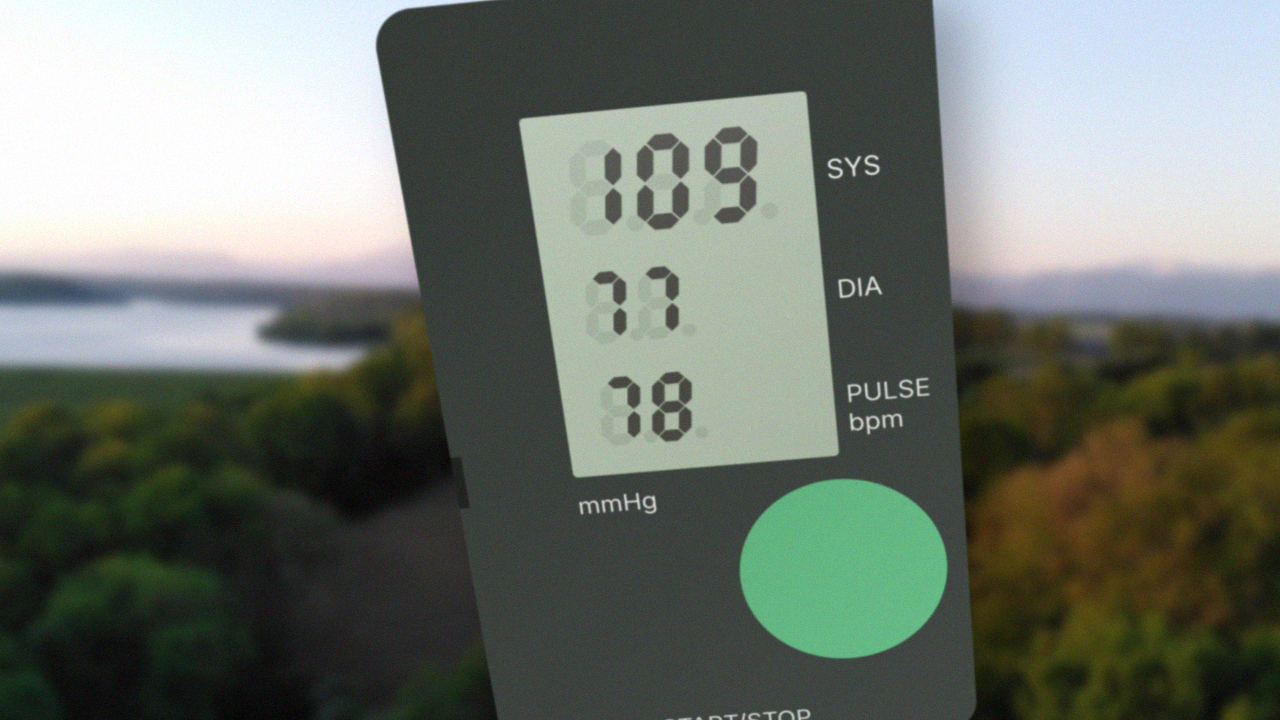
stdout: 109 mmHg
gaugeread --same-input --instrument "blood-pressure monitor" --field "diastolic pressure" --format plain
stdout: 77 mmHg
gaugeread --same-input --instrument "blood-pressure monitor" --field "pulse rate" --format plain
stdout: 78 bpm
